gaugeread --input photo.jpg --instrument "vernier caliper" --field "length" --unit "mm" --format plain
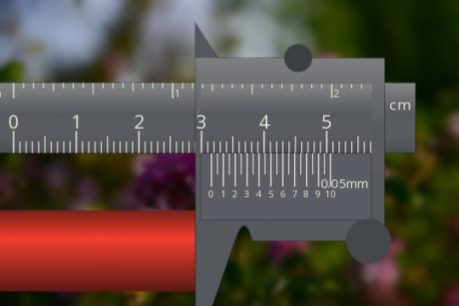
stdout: 31.6 mm
